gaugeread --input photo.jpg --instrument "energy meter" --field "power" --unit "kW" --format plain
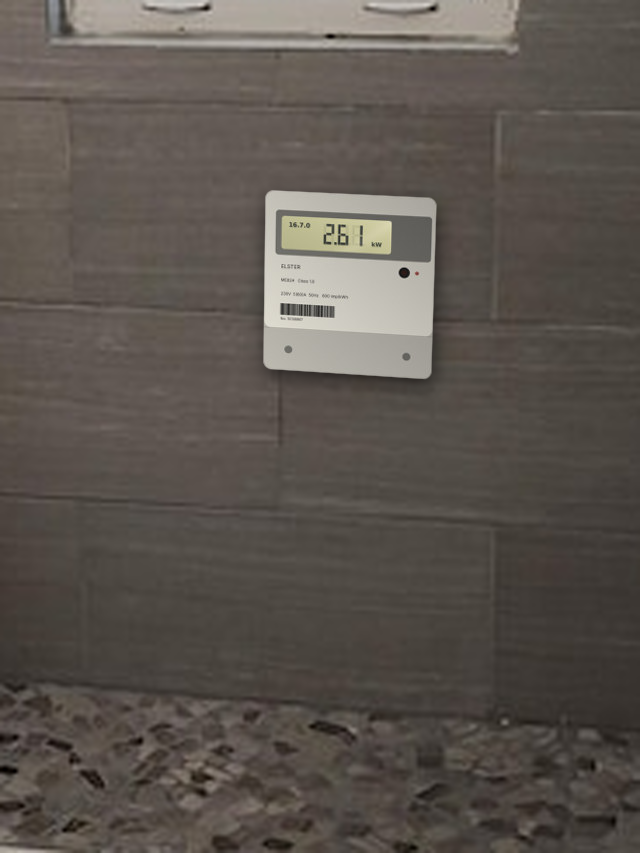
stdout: 2.61 kW
